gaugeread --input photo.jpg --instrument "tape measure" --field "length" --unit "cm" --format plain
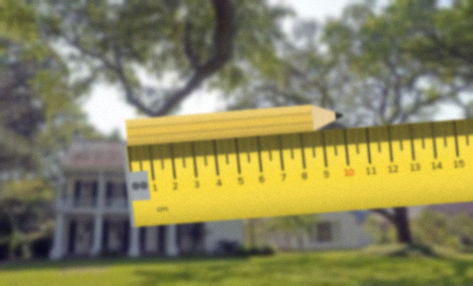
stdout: 10 cm
